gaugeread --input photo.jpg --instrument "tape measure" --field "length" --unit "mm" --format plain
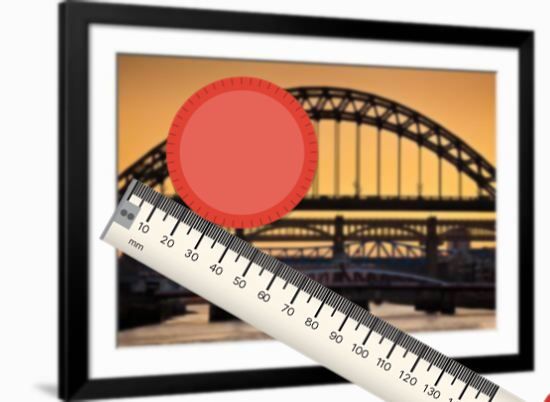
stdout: 55 mm
